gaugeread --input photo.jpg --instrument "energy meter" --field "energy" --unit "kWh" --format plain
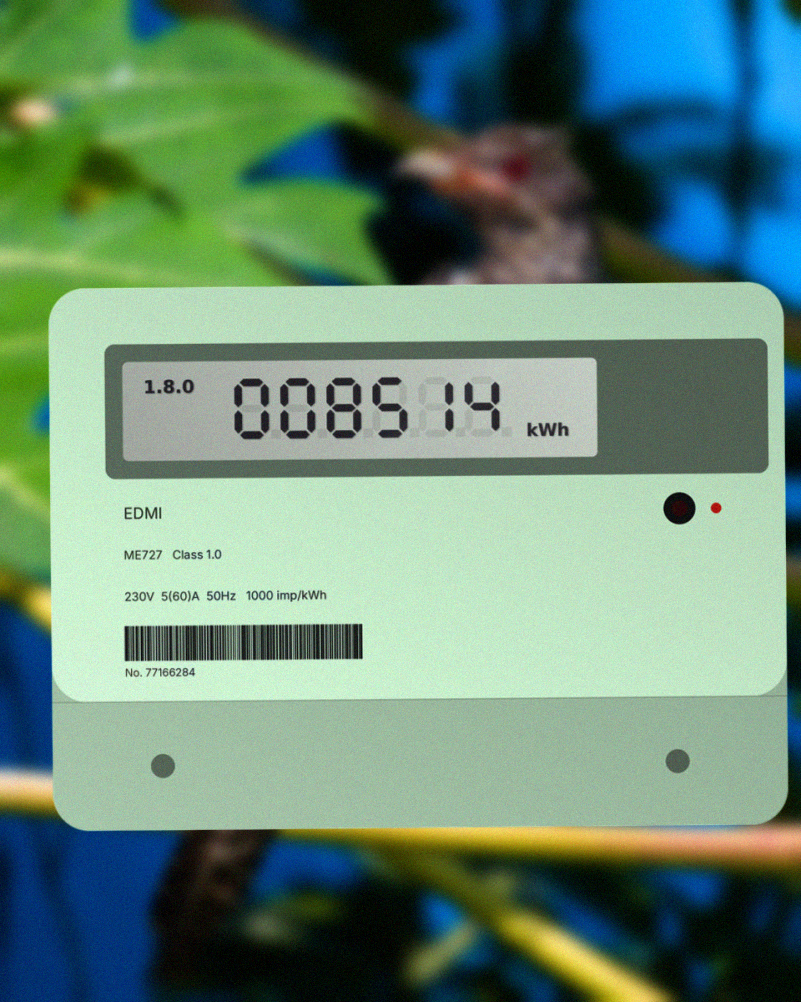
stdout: 8514 kWh
